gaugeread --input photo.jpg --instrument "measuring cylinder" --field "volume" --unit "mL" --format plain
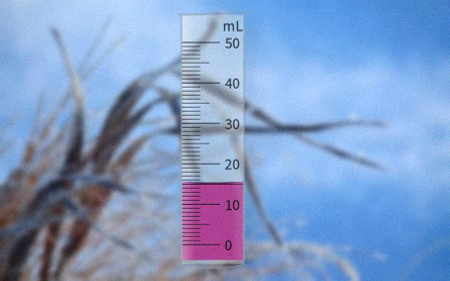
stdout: 15 mL
